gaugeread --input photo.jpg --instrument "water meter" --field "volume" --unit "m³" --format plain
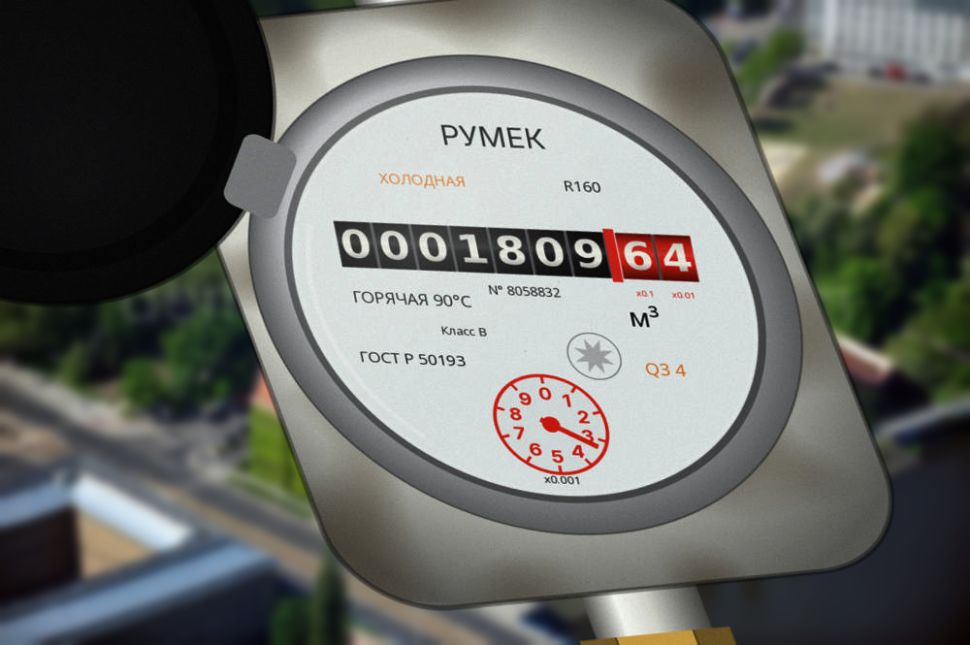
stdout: 1809.643 m³
